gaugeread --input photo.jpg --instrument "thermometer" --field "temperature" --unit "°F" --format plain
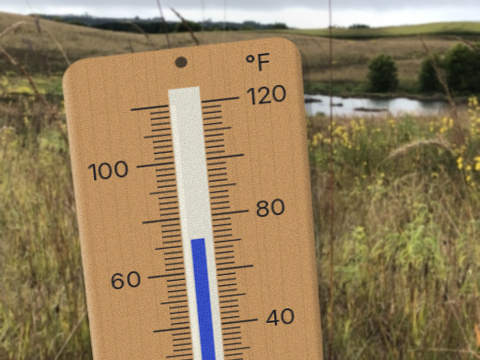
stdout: 72 °F
